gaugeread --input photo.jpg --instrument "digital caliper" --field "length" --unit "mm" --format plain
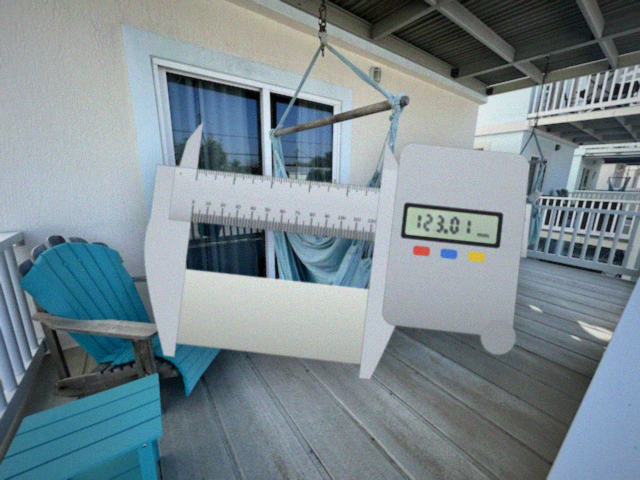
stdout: 123.01 mm
